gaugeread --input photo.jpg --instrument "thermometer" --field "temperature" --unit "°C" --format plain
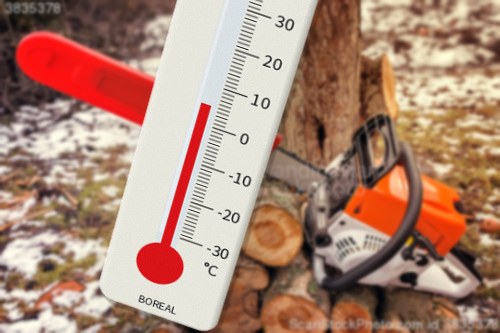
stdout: 5 °C
